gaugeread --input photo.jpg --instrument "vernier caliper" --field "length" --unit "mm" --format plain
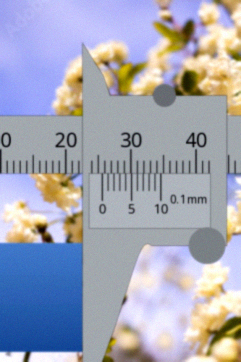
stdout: 25.6 mm
